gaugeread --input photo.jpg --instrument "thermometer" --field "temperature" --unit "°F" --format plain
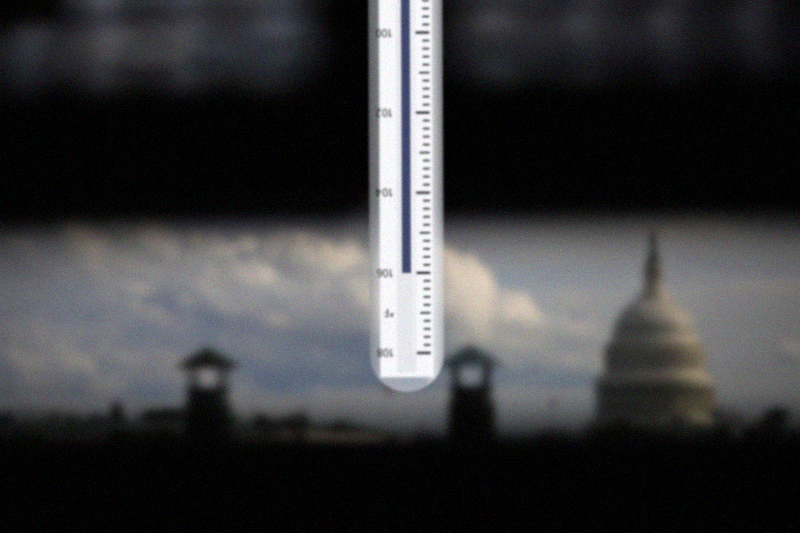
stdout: 106 °F
